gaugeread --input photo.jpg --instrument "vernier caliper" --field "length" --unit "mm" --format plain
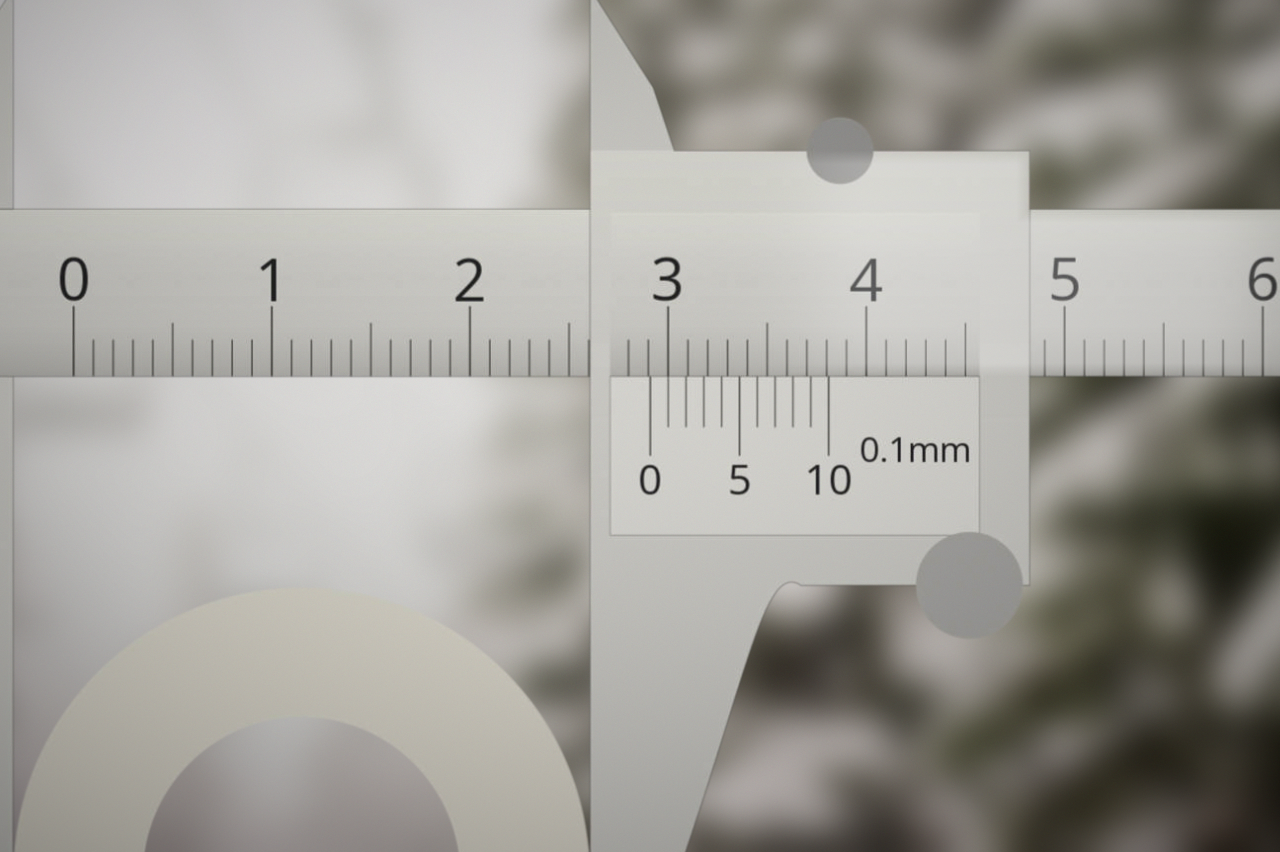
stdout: 29.1 mm
